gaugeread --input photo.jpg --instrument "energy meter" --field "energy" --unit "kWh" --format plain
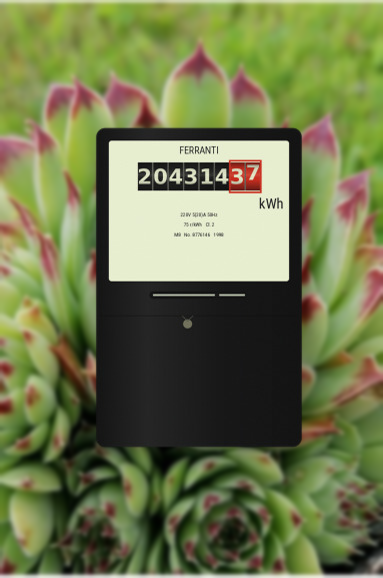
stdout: 204314.37 kWh
